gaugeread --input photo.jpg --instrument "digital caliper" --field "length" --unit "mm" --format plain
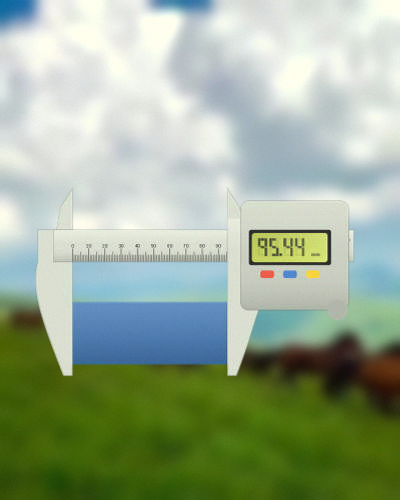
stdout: 95.44 mm
